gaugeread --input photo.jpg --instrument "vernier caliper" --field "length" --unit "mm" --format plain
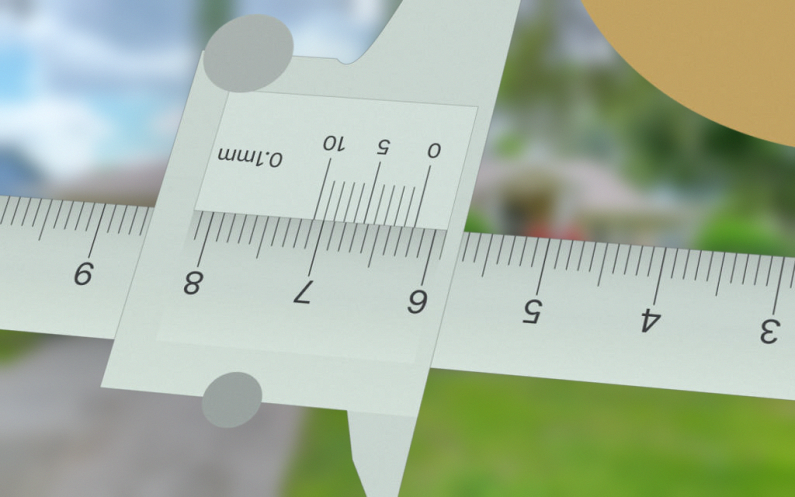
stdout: 61.9 mm
